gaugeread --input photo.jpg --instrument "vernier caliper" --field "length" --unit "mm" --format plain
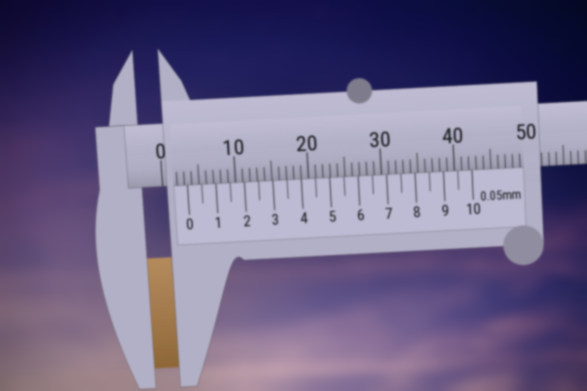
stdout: 3.4 mm
